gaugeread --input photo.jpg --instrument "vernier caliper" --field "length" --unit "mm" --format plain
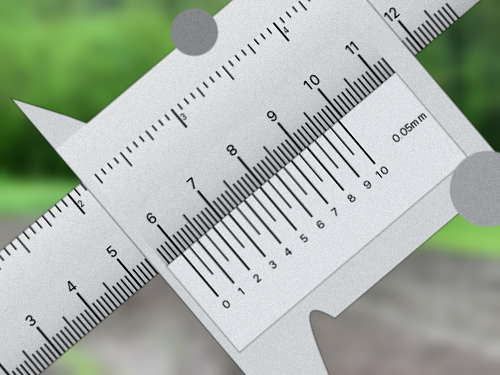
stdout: 60.0 mm
